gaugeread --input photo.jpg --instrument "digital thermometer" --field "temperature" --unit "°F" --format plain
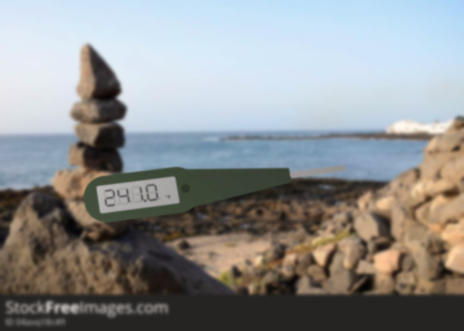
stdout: 241.0 °F
